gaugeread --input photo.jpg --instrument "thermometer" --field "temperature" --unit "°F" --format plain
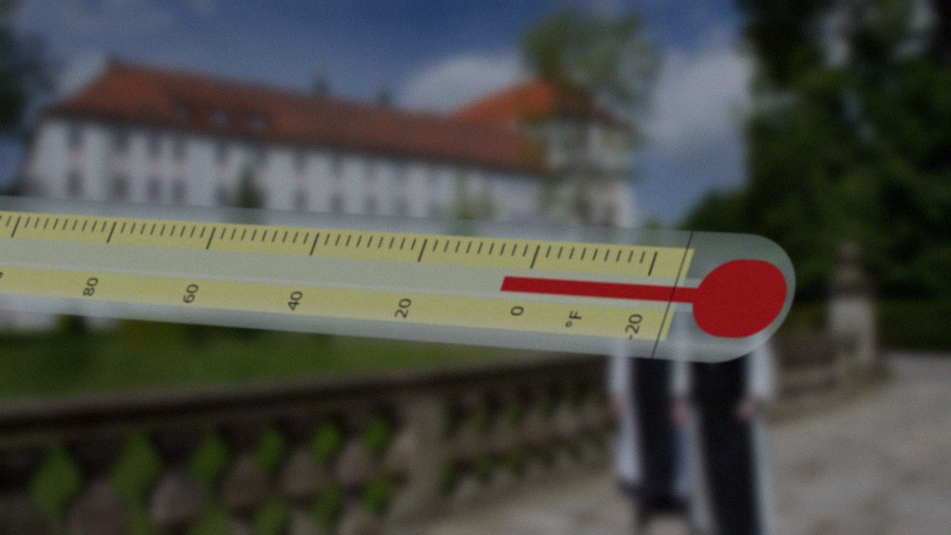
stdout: 4 °F
